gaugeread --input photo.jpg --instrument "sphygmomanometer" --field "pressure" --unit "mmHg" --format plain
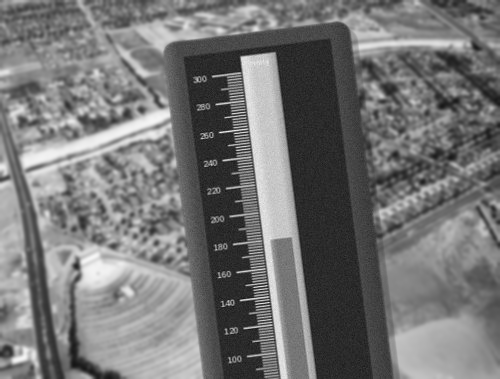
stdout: 180 mmHg
